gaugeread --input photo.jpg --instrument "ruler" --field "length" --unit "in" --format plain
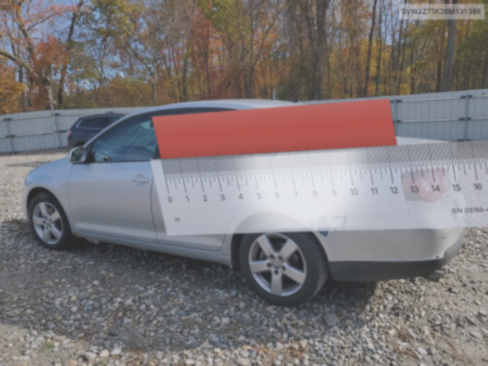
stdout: 12.5 in
